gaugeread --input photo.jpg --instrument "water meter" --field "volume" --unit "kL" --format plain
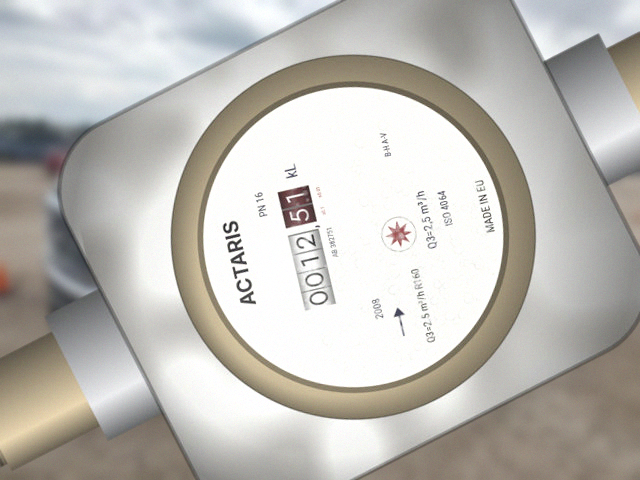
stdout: 12.51 kL
